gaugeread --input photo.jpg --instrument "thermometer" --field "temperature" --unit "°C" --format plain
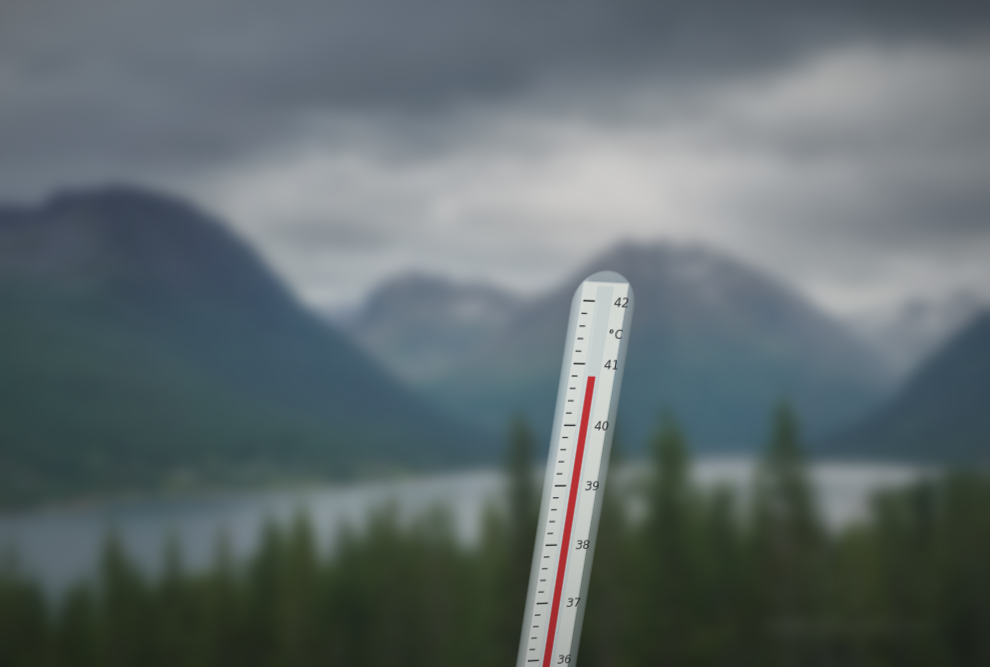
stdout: 40.8 °C
